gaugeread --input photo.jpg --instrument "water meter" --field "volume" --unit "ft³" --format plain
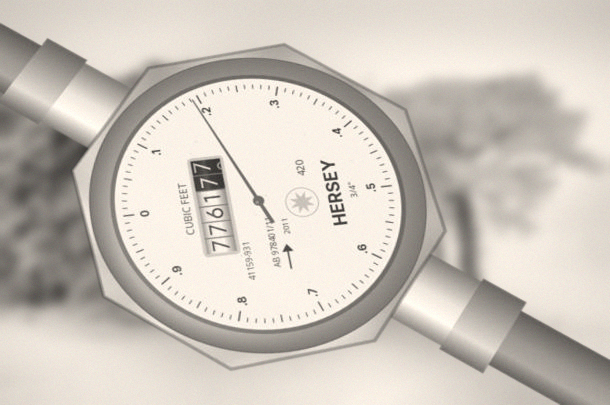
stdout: 776177.19 ft³
